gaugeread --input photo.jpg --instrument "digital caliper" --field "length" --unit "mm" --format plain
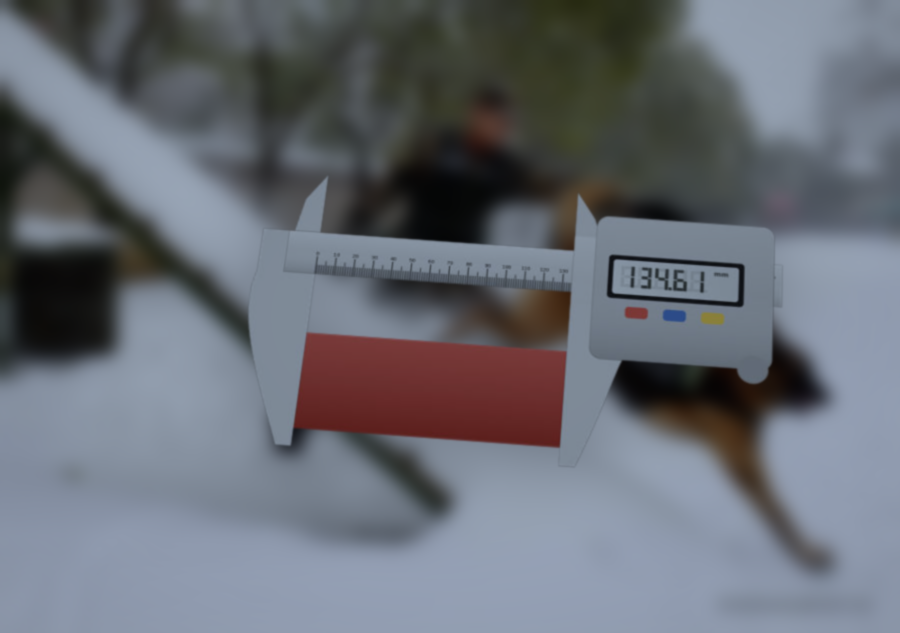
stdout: 134.61 mm
